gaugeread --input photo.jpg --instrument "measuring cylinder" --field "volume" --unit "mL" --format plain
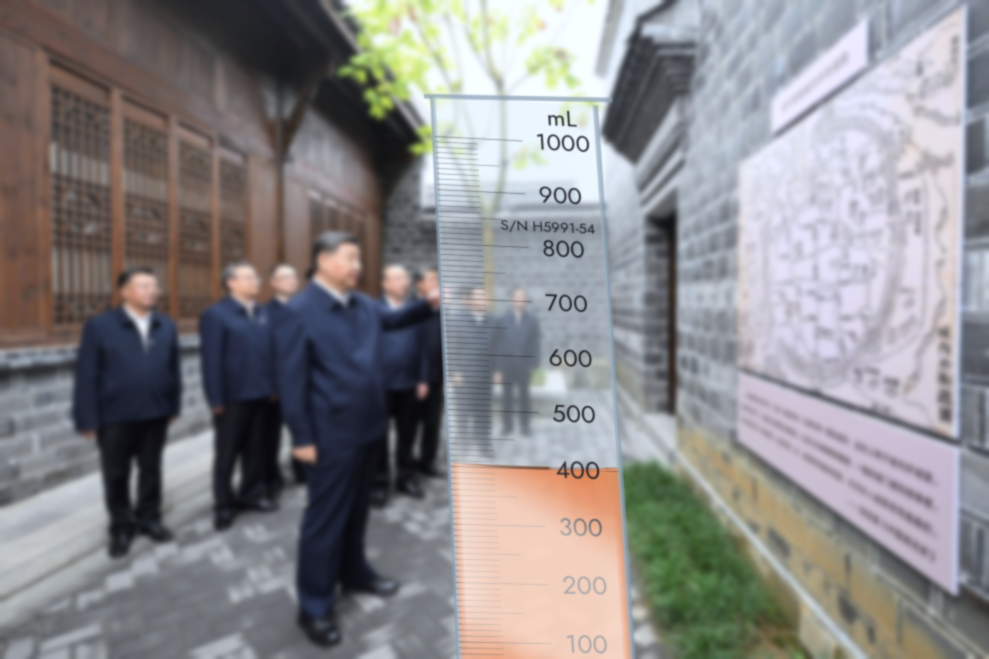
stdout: 400 mL
